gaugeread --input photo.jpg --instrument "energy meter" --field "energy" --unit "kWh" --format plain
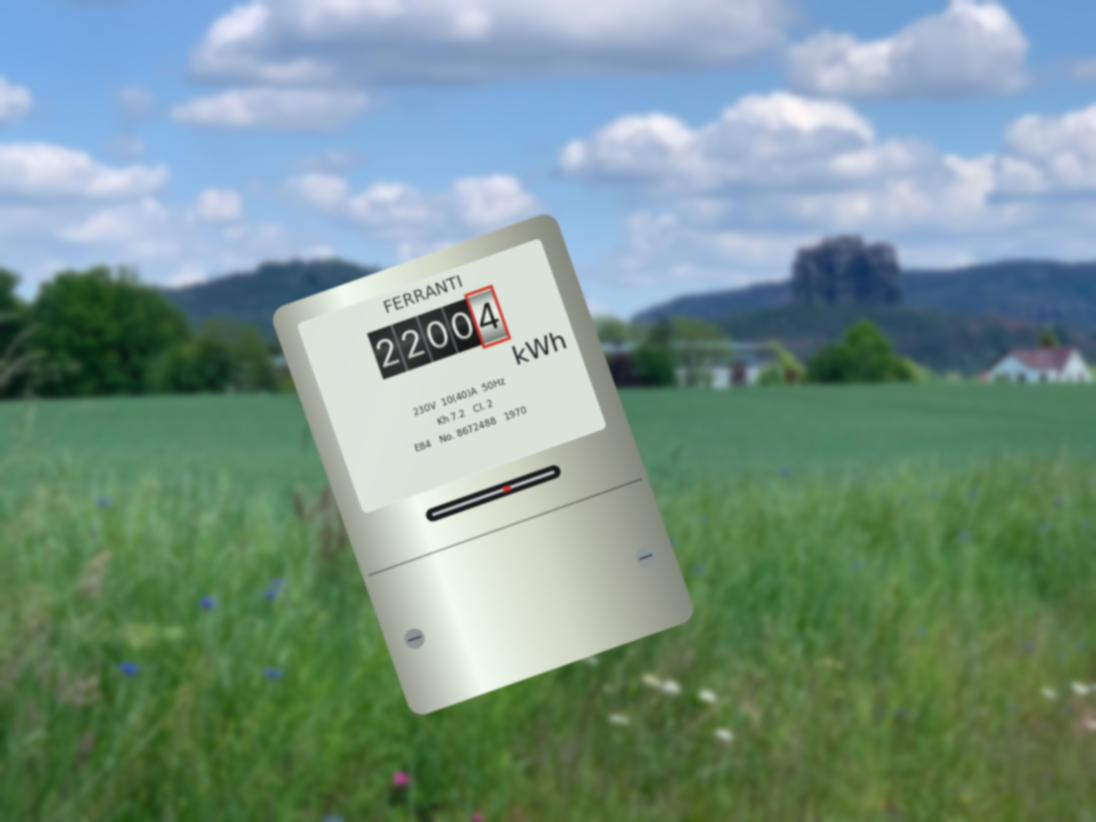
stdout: 2200.4 kWh
